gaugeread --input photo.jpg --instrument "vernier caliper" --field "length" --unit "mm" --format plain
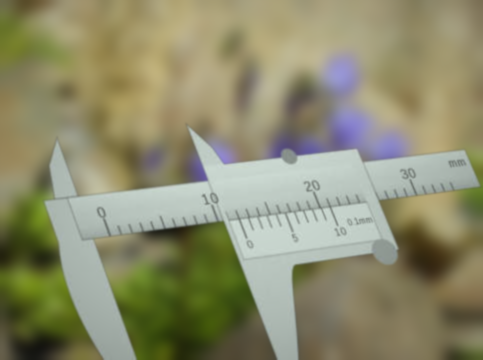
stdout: 12.0 mm
